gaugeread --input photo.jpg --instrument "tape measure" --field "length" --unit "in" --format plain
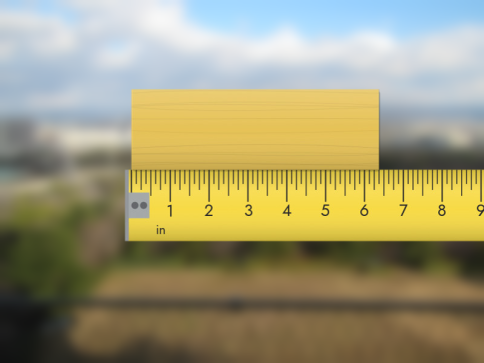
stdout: 6.375 in
